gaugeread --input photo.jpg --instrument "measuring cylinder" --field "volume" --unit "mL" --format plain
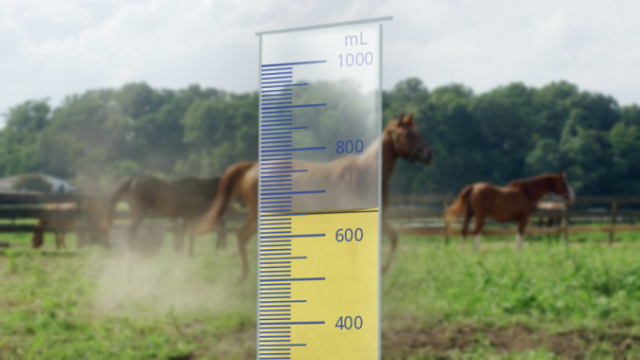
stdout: 650 mL
